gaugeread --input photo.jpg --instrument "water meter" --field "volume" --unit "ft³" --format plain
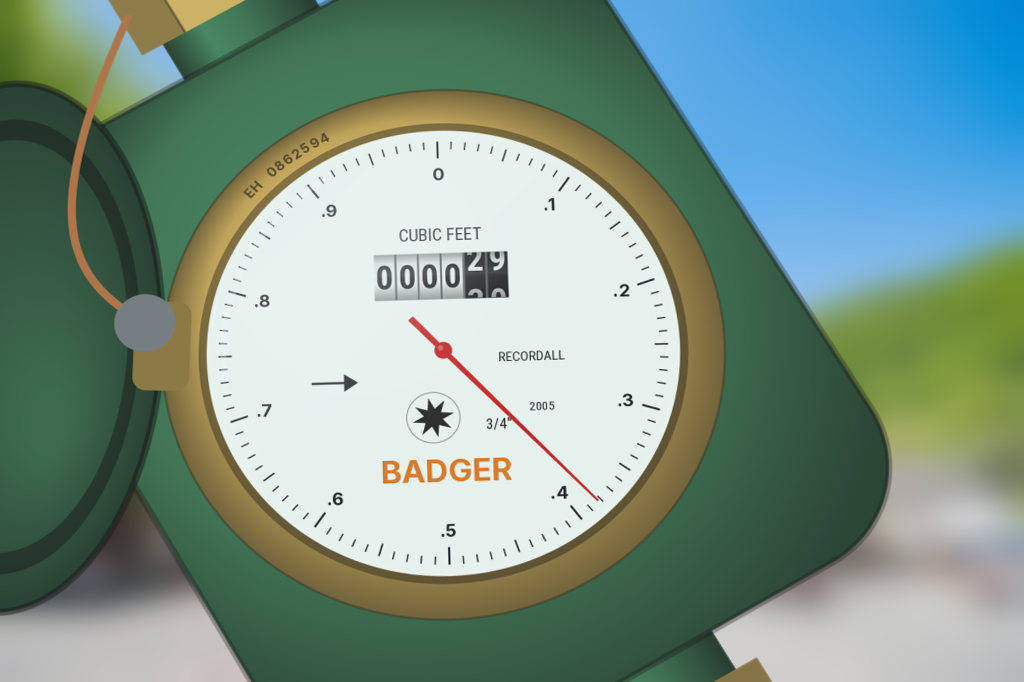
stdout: 29.38 ft³
